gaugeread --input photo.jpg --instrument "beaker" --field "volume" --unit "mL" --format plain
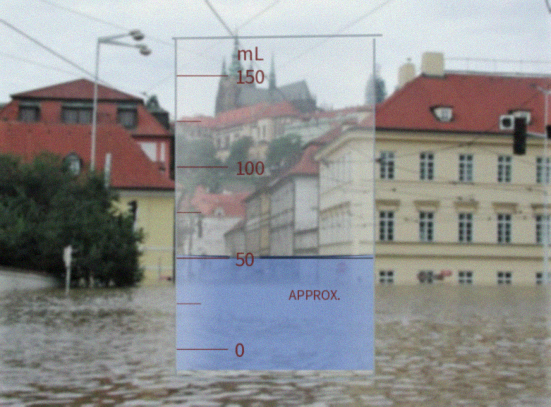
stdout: 50 mL
